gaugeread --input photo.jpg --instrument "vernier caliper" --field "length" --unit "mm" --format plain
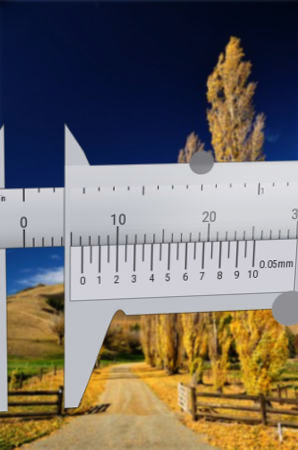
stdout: 6.2 mm
